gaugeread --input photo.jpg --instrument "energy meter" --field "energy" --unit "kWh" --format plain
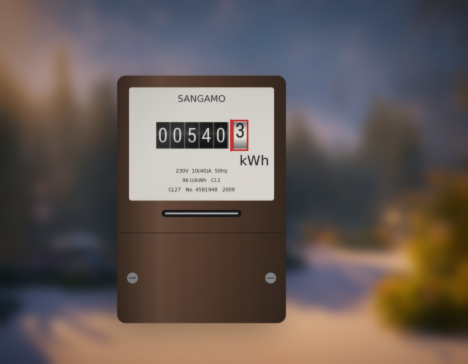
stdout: 540.3 kWh
